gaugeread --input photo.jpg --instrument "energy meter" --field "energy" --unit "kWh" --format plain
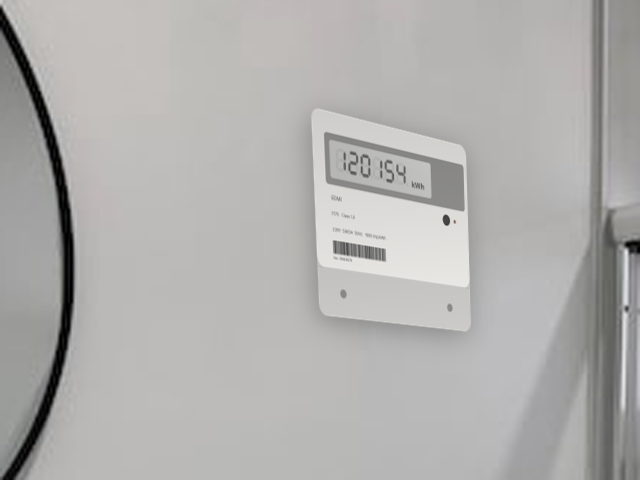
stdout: 120154 kWh
